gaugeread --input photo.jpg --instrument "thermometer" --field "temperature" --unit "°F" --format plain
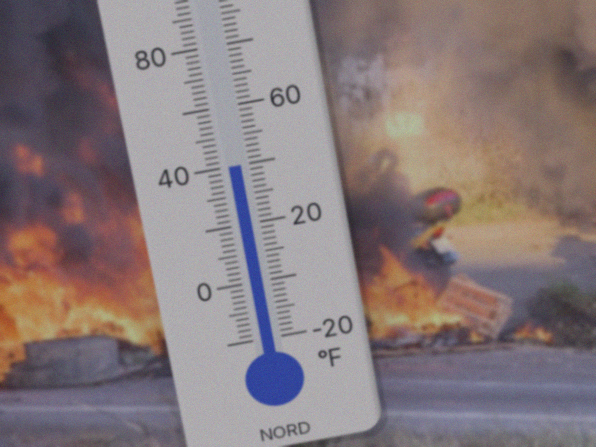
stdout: 40 °F
